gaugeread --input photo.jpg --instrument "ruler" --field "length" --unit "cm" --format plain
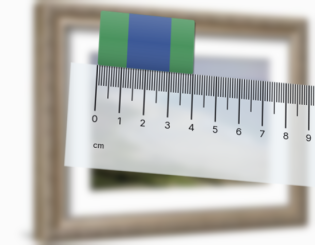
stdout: 4 cm
